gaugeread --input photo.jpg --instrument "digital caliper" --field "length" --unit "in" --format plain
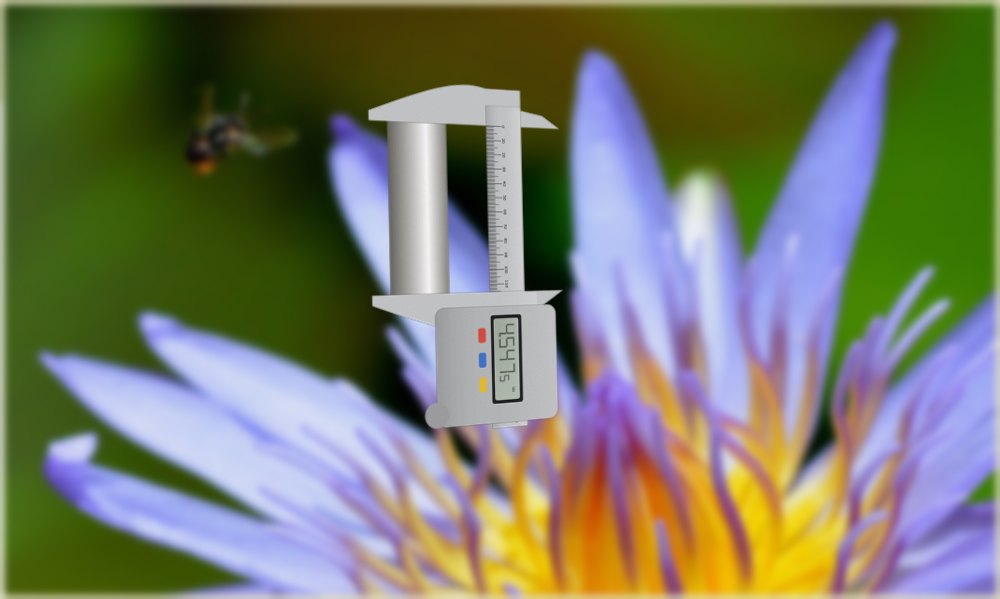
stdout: 4.5475 in
